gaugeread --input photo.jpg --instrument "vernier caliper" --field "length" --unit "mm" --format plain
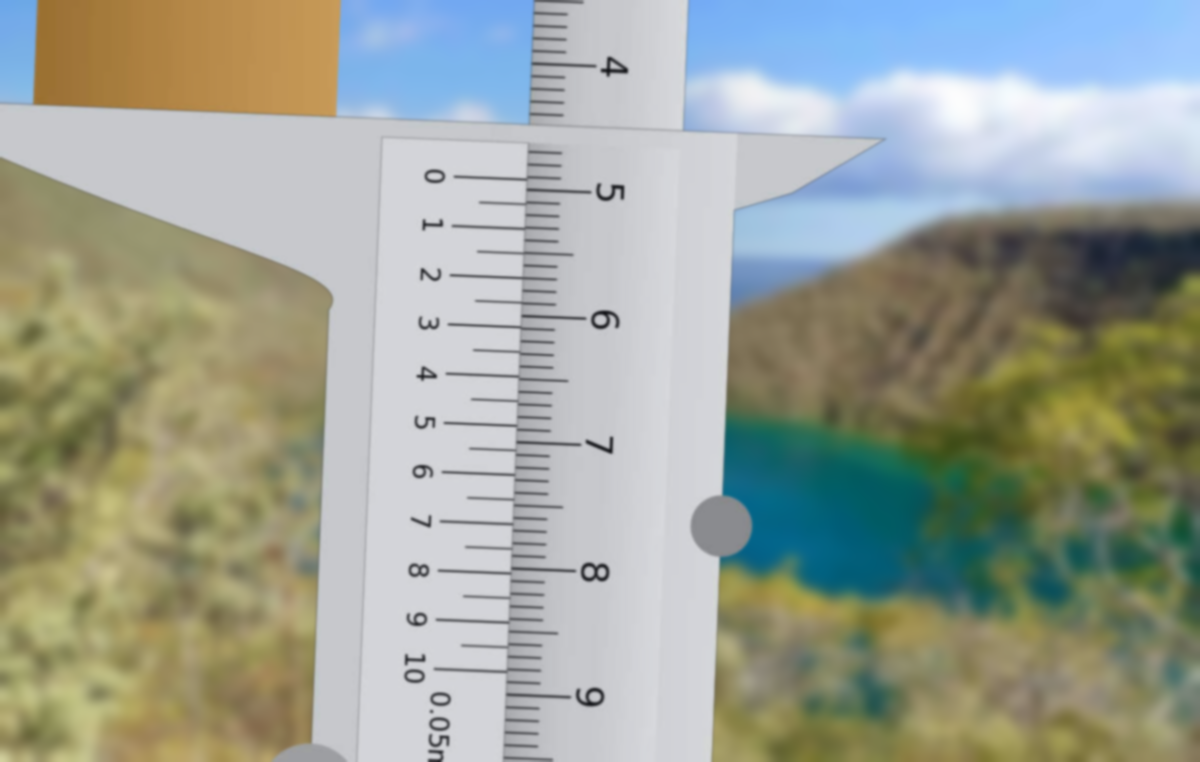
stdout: 49.2 mm
